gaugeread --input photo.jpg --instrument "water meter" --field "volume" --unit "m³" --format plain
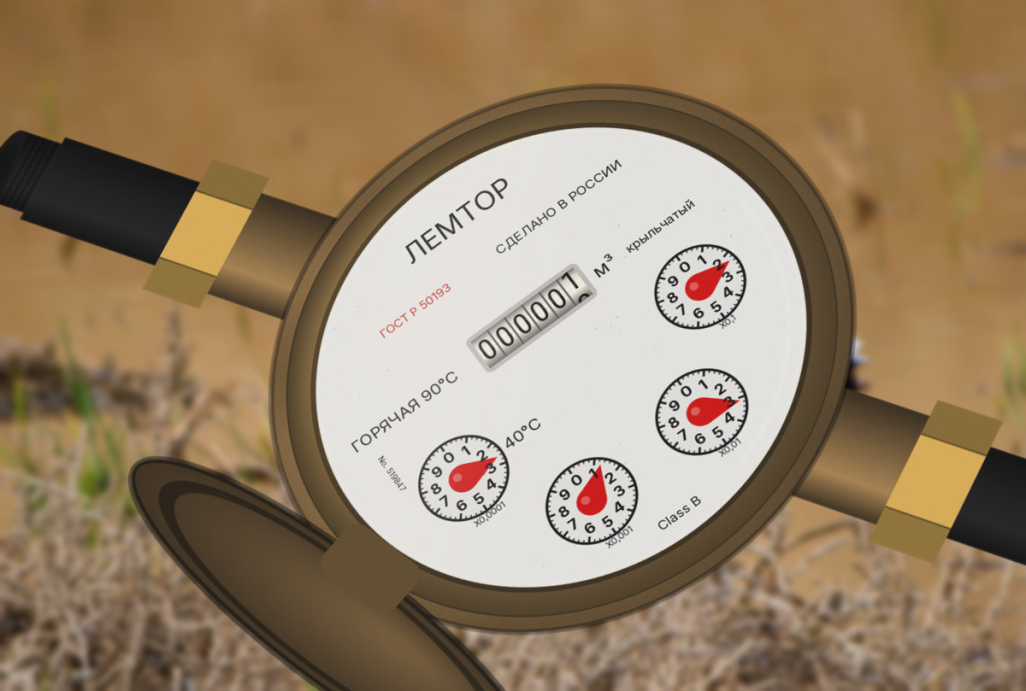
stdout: 1.2312 m³
